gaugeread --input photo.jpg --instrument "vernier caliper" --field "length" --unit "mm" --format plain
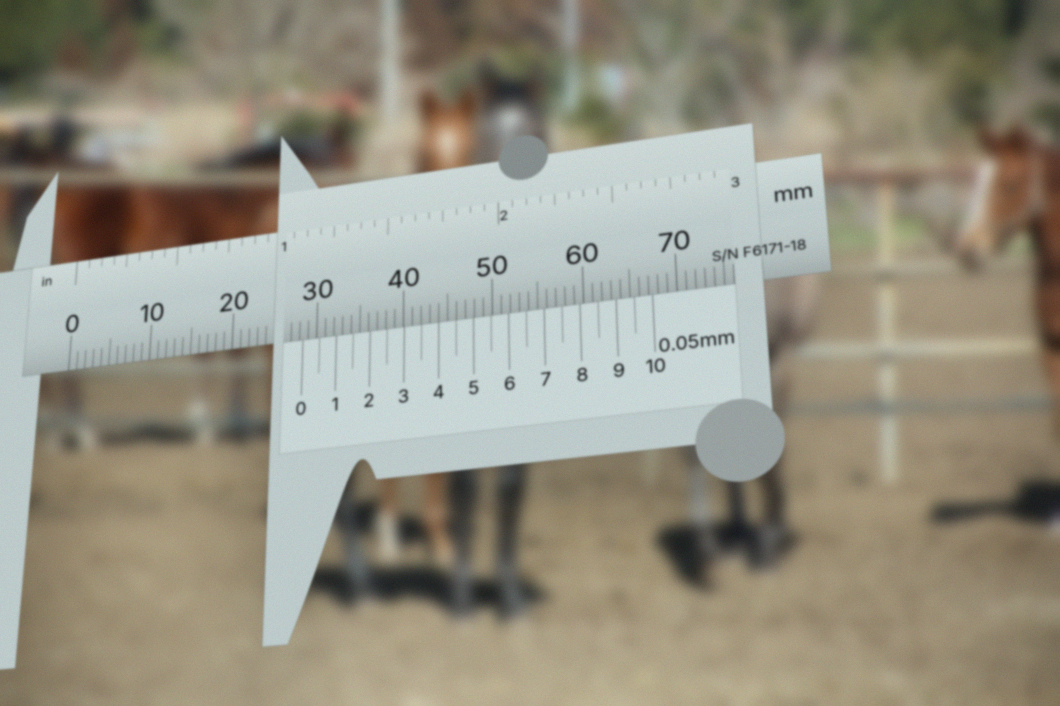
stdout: 28.4 mm
